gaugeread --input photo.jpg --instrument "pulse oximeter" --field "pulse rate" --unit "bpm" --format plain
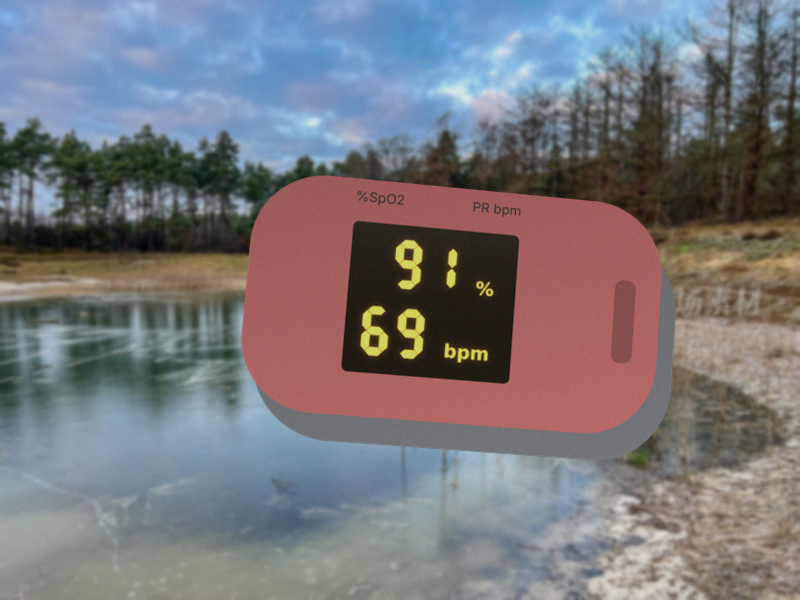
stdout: 69 bpm
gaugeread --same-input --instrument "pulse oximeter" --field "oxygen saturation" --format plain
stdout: 91 %
